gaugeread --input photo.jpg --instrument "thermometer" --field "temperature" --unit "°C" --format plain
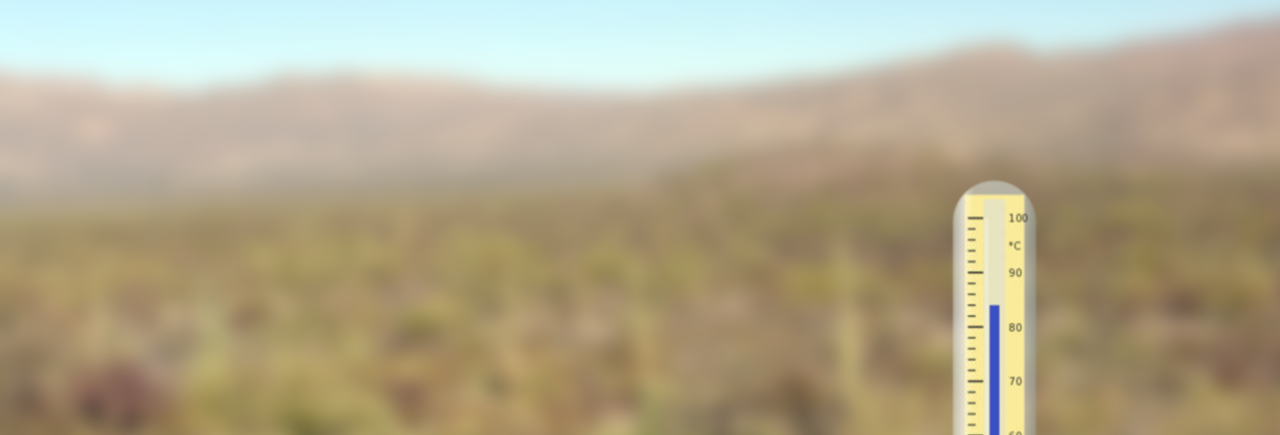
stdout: 84 °C
